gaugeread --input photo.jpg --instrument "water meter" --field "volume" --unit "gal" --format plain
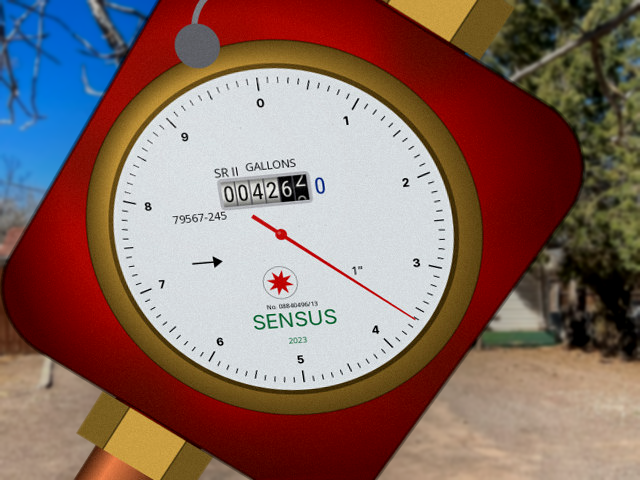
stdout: 42623.6 gal
